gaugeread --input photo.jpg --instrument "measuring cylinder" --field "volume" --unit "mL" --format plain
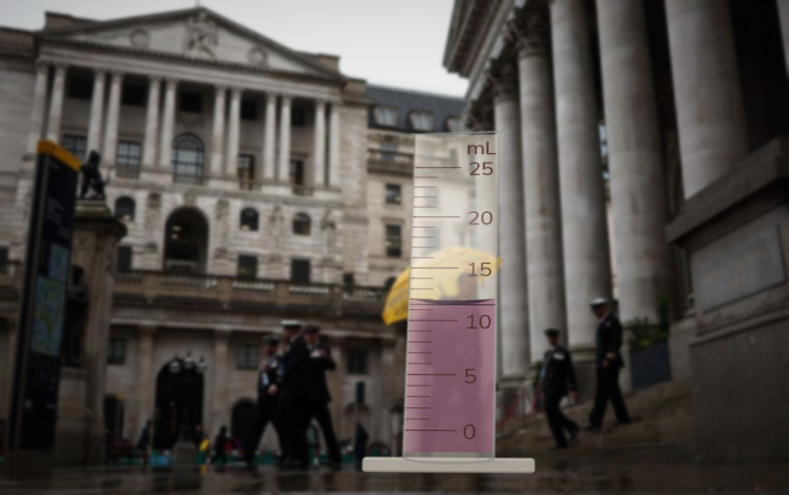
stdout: 11.5 mL
